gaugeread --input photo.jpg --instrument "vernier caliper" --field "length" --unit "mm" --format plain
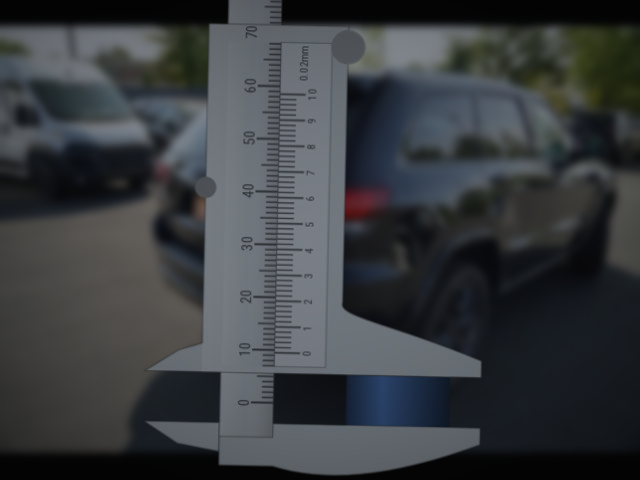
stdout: 9.5 mm
